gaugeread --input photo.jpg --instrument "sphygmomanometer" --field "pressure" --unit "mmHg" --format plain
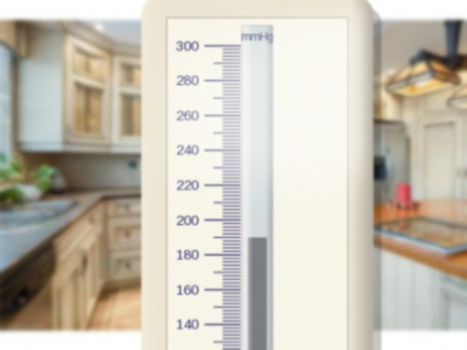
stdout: 190 mmHg
